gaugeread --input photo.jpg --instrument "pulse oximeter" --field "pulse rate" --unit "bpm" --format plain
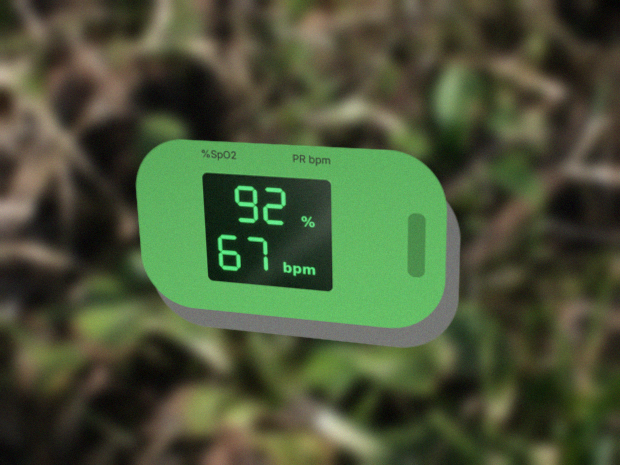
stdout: 67 bpm
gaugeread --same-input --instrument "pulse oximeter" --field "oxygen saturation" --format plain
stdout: 92 %
